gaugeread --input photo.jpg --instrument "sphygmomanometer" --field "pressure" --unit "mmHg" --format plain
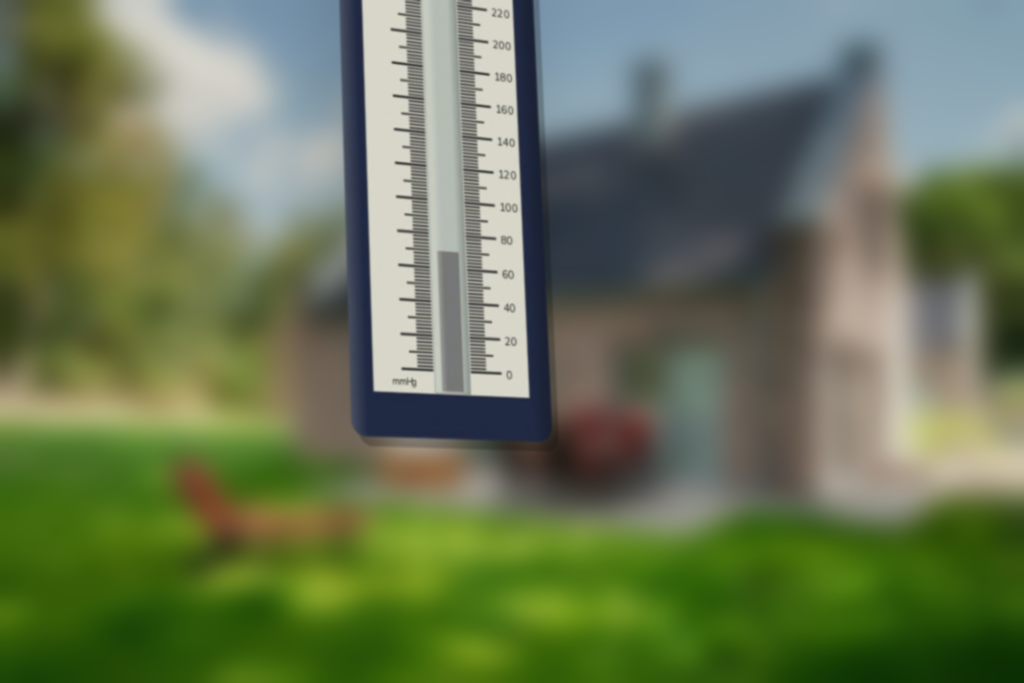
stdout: 70 mmHg
